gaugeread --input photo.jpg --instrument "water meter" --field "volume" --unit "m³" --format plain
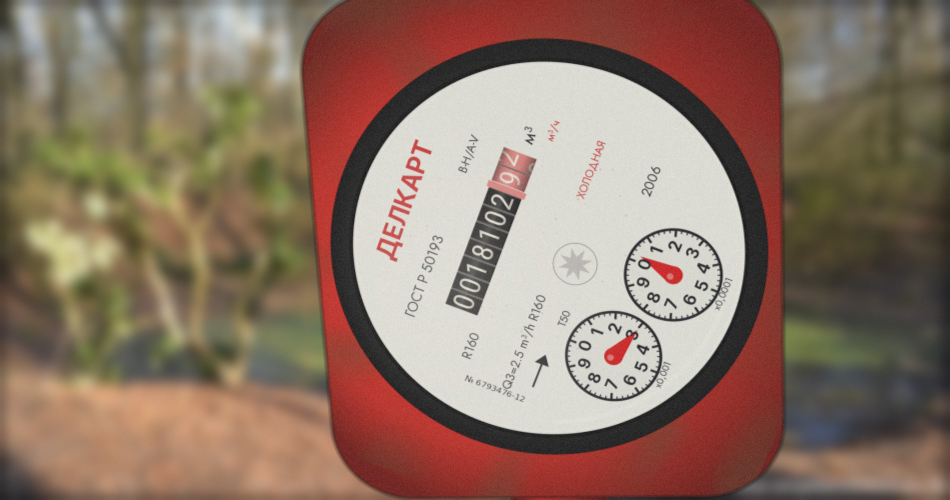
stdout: 18102.9230 m³
